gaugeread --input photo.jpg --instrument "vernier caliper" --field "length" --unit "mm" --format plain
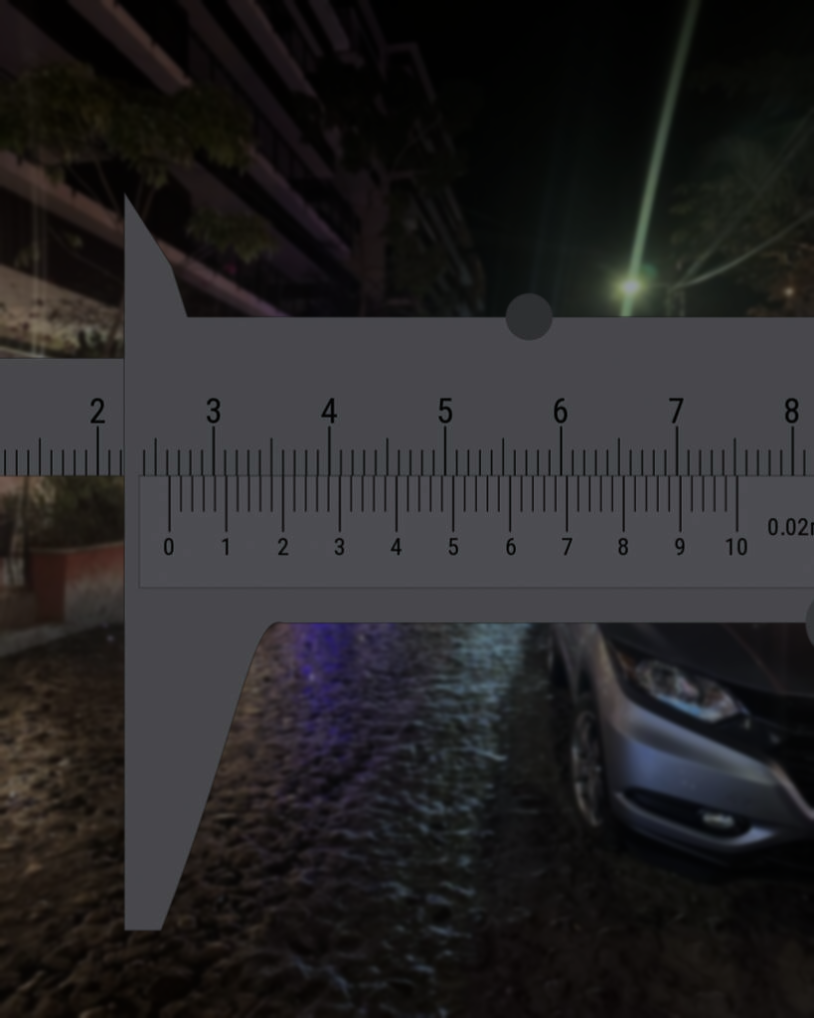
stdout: 26.2 mm
